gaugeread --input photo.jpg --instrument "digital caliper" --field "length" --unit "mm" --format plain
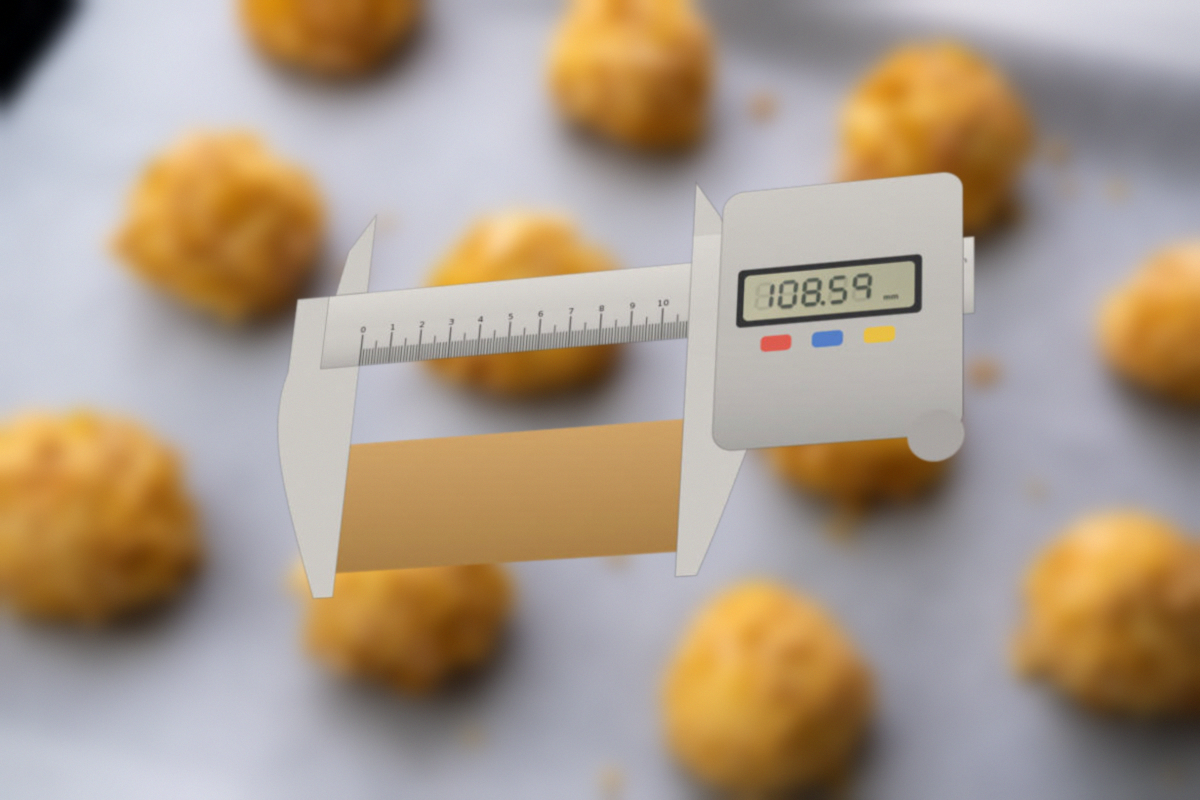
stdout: 108.59 mm
